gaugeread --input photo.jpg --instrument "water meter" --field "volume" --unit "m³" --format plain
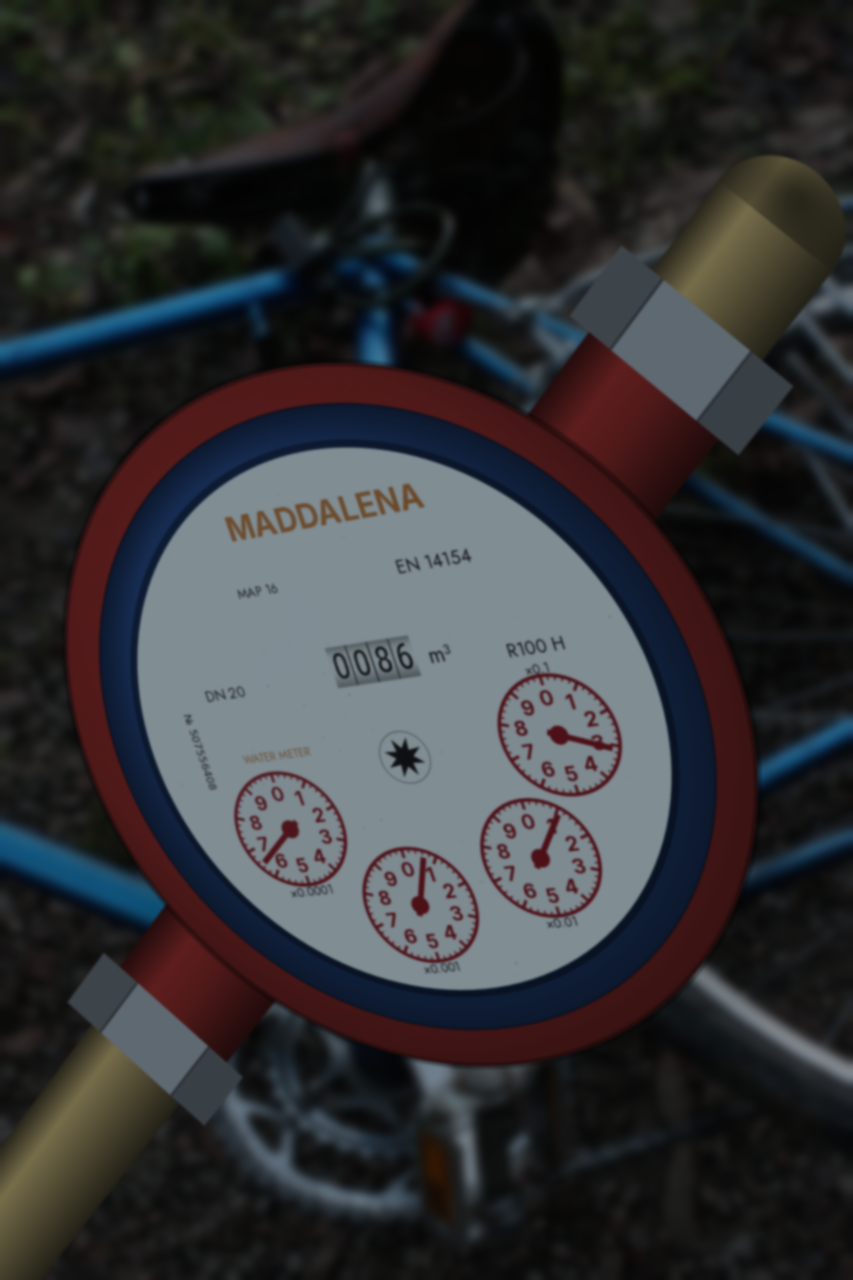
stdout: 86.3106 m³
